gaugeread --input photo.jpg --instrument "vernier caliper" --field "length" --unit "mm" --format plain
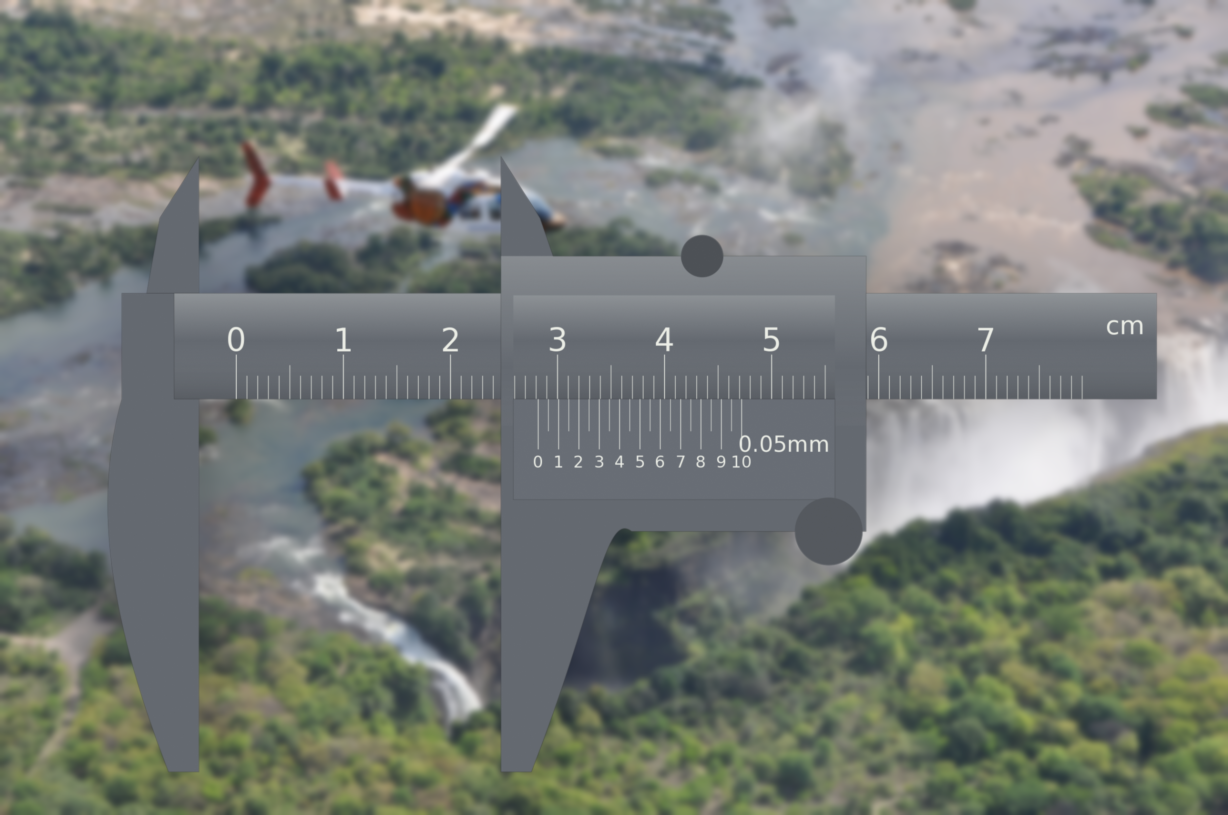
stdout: 28.2 mm
